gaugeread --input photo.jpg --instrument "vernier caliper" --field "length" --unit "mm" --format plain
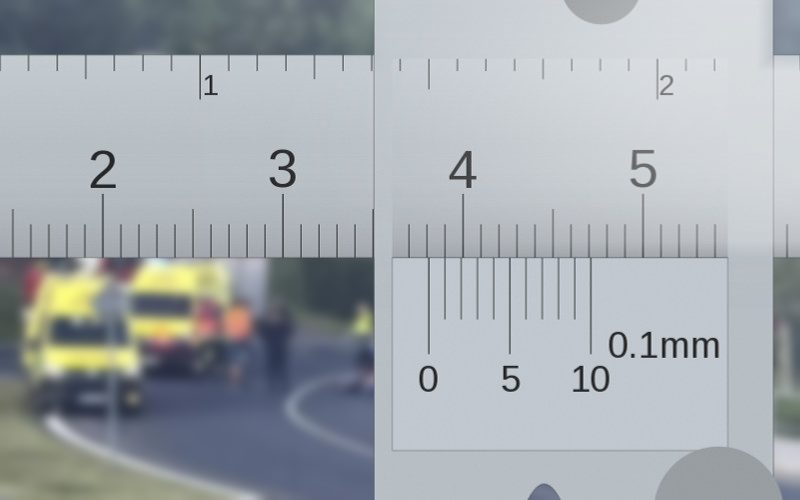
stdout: 38.1 mm
